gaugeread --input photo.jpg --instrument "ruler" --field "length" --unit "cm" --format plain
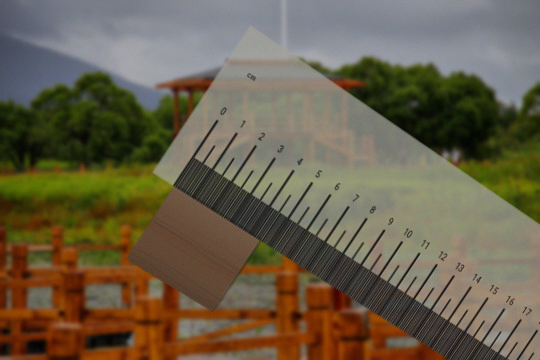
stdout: 4.5 cm
